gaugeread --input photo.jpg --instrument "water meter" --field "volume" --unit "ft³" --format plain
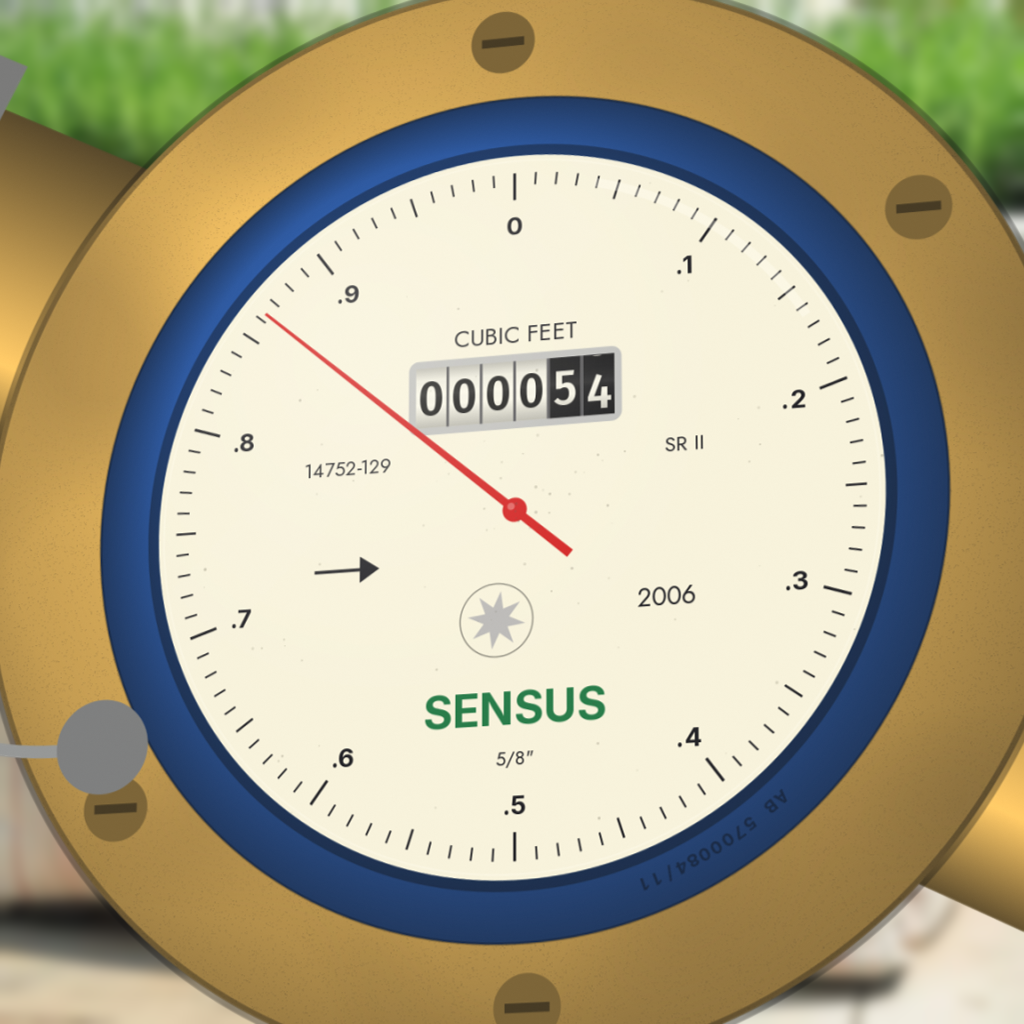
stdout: 53.86 ft³
